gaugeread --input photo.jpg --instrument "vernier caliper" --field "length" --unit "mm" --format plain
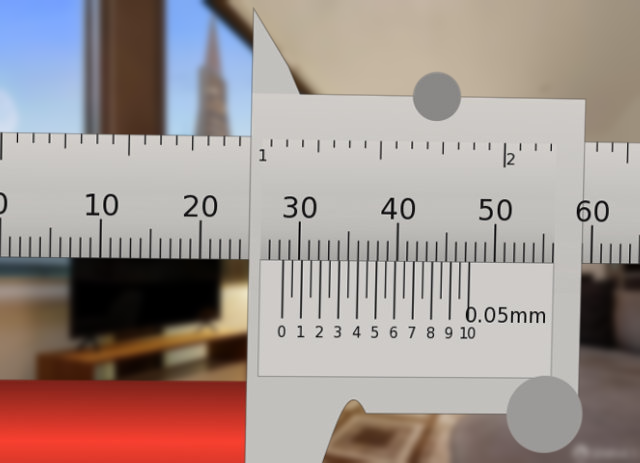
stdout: 28.4 mm
